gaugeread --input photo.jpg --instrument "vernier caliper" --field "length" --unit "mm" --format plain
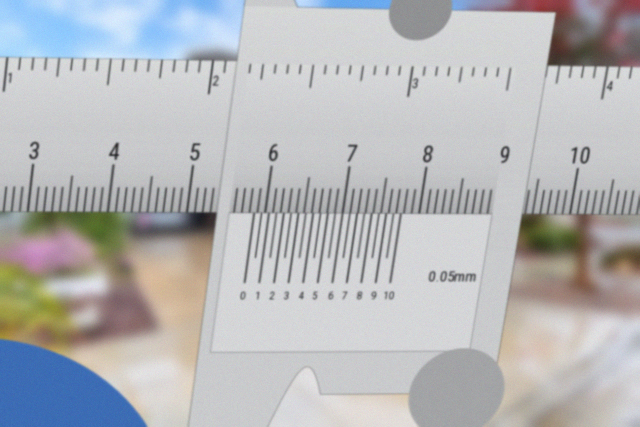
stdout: 58.6 mm
